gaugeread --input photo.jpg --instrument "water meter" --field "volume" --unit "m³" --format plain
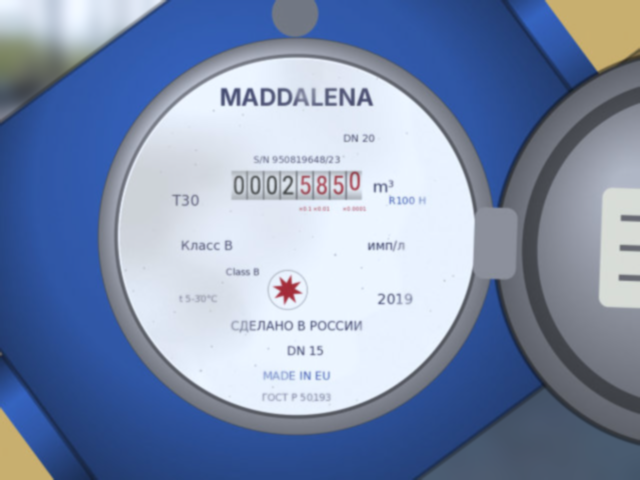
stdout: 2.5850 m³
